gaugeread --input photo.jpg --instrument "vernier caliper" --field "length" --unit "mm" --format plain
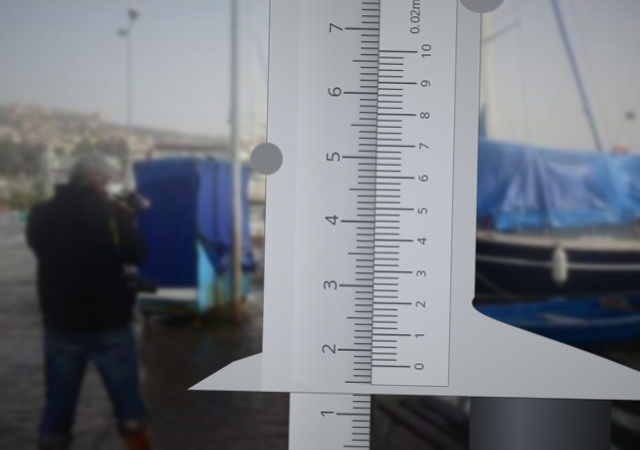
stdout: 17.6 mm
